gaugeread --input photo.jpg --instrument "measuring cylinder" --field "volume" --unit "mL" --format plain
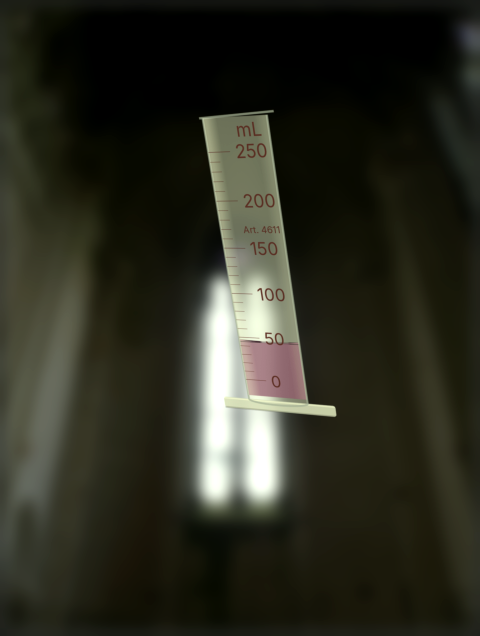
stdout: 45 mL
